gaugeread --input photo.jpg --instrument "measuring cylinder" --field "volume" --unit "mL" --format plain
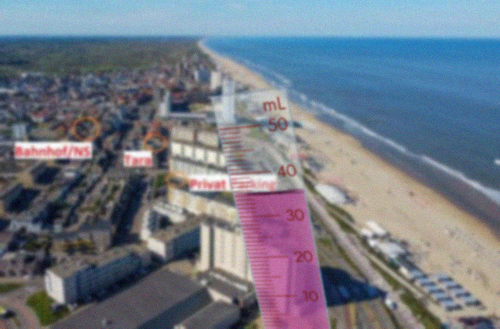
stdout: 35 mL
